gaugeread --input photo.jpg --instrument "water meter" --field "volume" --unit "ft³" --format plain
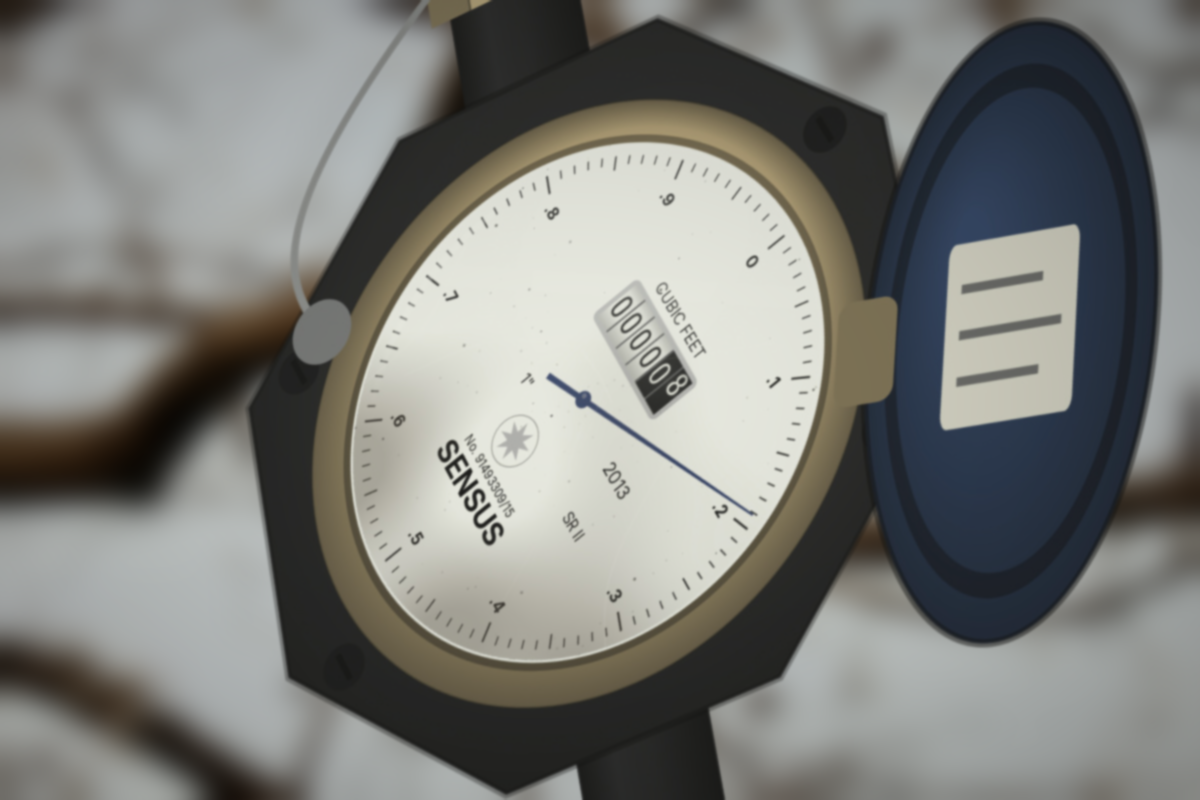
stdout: 8.19 ft³
